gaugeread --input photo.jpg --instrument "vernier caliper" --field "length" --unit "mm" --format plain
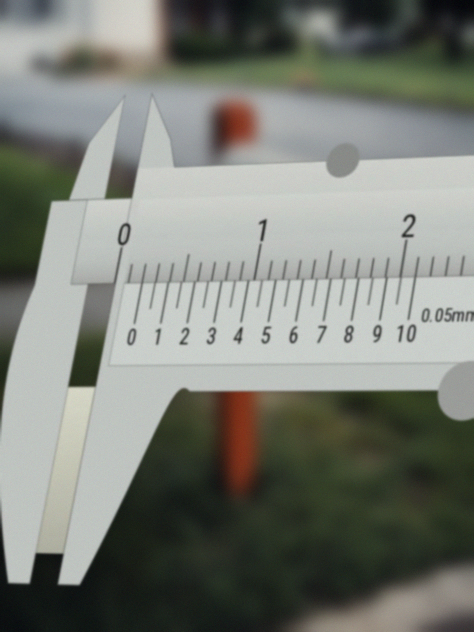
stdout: 2.0 mm
